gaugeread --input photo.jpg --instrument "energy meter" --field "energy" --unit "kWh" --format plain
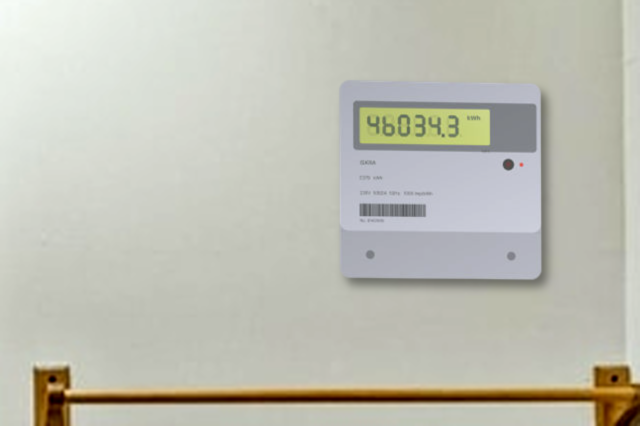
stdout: 46034.3 kWh
